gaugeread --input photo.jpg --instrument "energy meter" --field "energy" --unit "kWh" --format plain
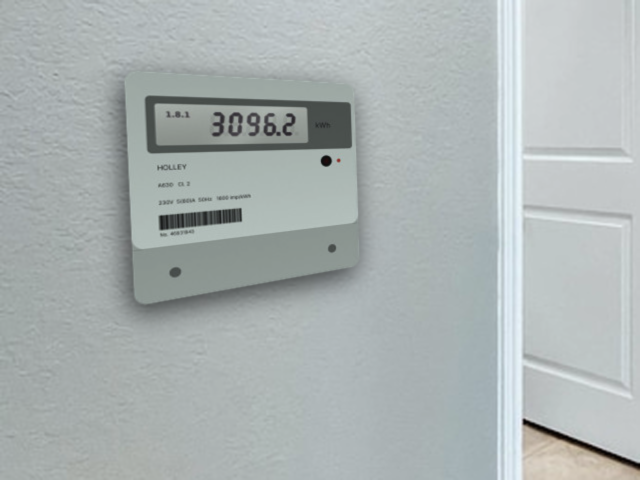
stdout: 3096.2 kWh
